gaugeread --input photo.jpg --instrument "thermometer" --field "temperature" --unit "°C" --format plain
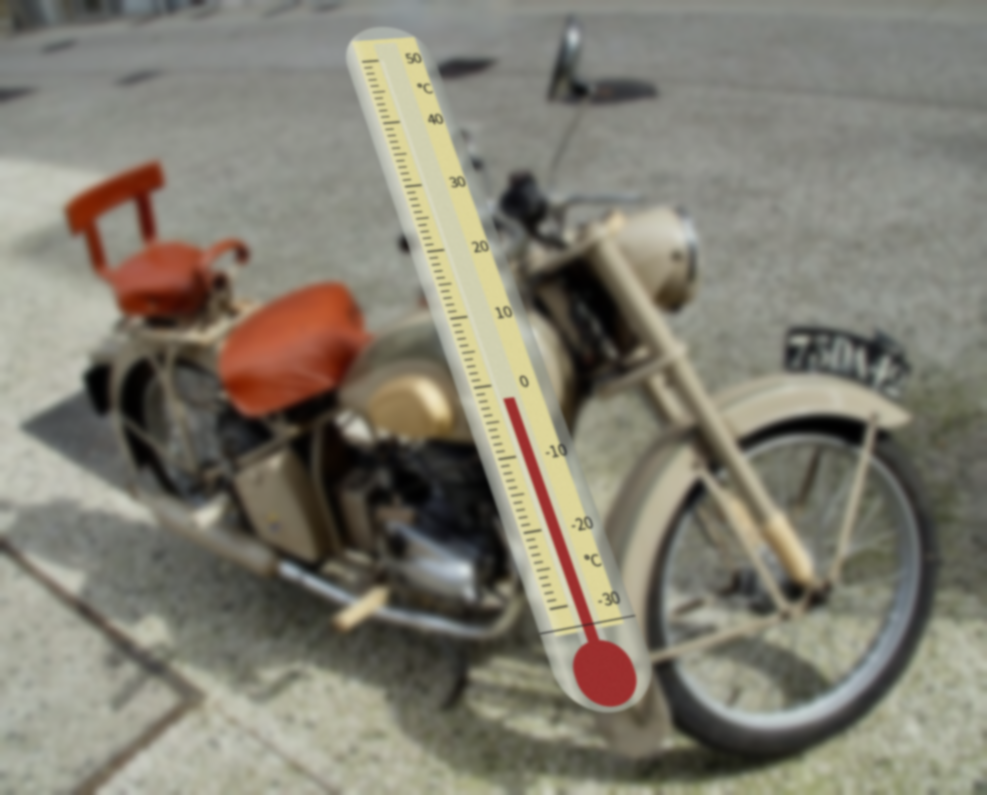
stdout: -2 °C
